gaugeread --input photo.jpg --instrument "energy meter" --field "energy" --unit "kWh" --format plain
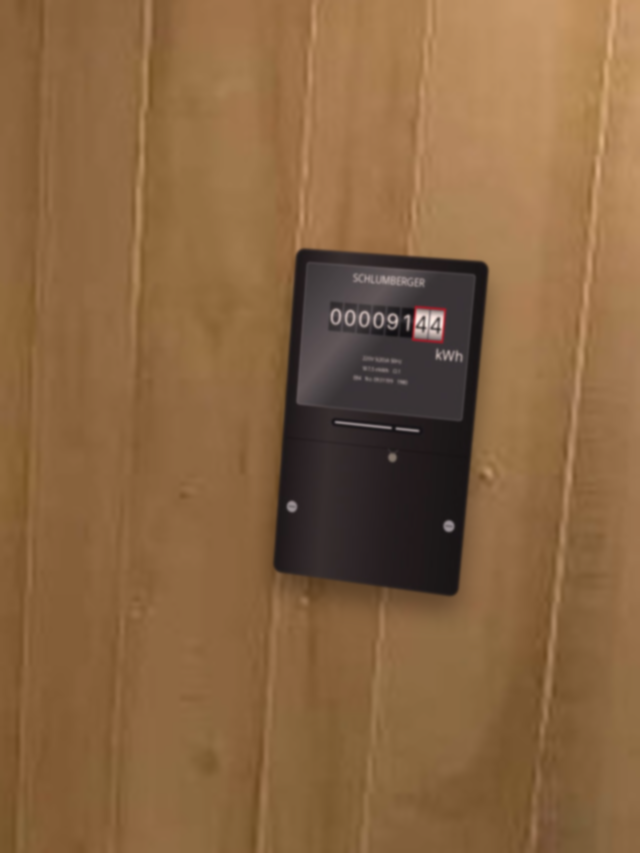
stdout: 91.44 kWh
